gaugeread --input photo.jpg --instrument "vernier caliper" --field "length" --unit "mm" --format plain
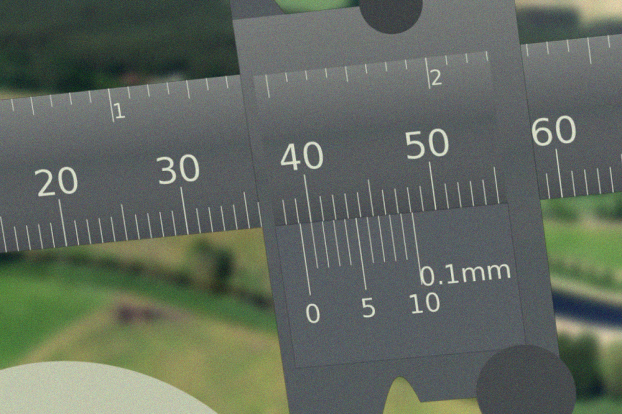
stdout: 39.1 mm
